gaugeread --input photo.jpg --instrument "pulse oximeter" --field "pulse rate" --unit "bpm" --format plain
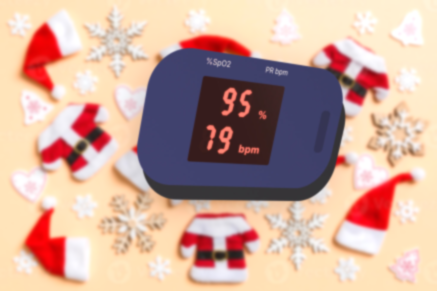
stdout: 79 bpm
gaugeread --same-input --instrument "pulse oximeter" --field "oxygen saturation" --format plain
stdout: 95 %
